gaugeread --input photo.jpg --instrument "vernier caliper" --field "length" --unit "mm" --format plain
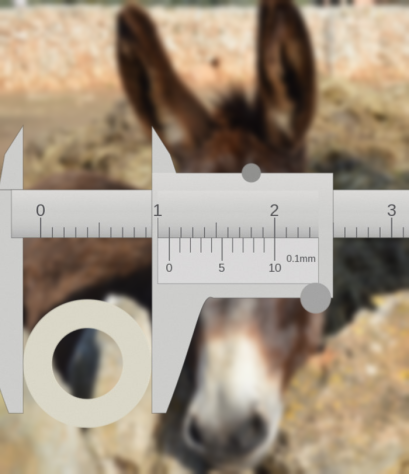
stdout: 11.0 mm
